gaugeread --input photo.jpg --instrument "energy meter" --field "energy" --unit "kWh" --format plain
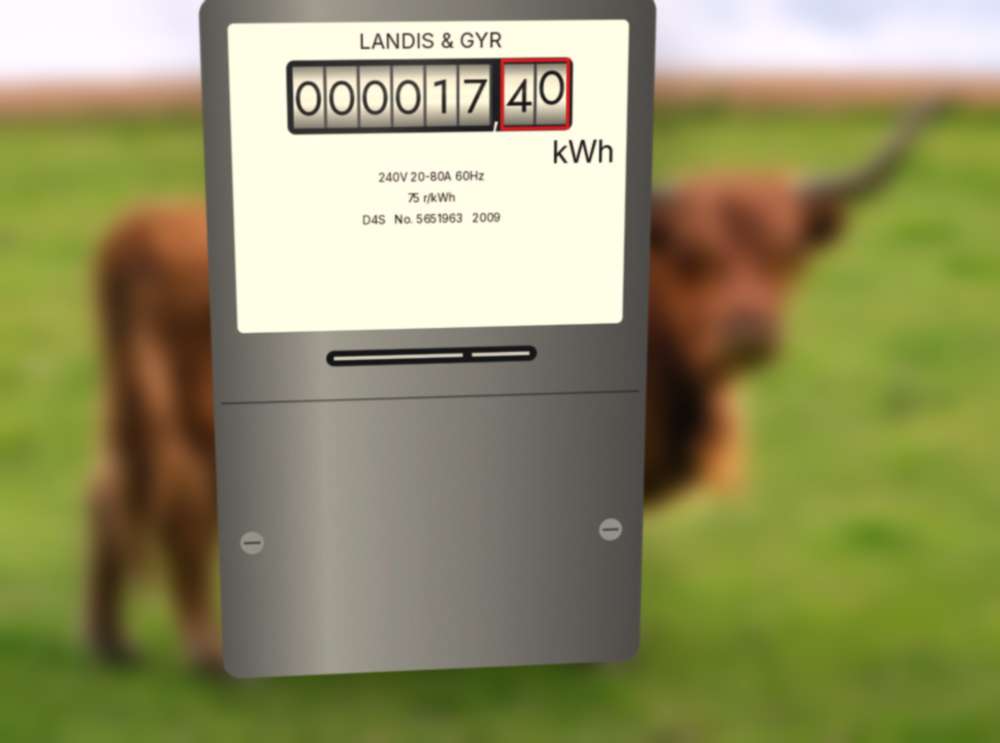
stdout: 17.40 kWh
